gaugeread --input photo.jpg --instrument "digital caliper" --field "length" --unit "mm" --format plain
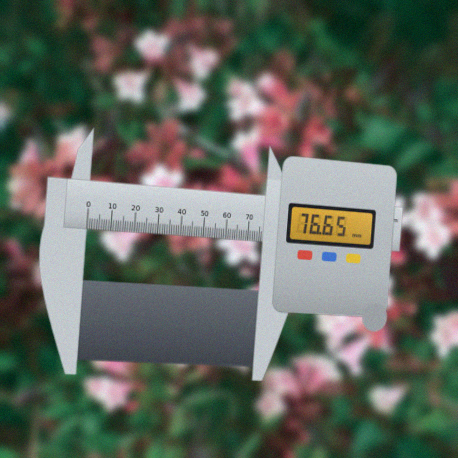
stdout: 76.65 mm
